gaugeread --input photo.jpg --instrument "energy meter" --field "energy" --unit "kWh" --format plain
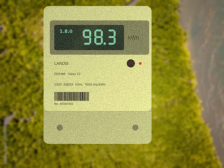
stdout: 98.3 kWh
